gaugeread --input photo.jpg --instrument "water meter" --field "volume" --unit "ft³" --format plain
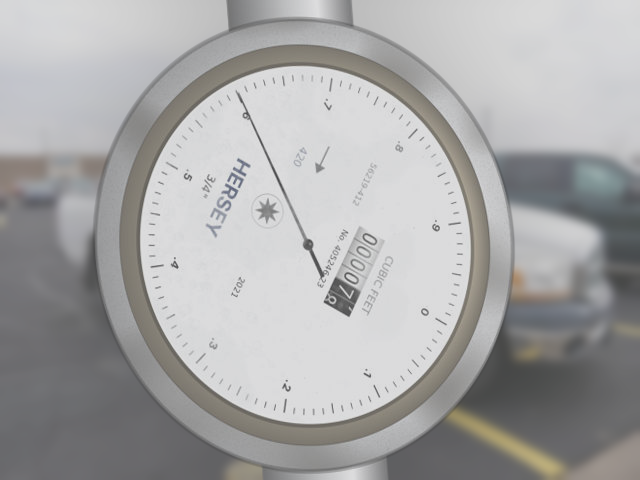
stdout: 77.60 ft³
